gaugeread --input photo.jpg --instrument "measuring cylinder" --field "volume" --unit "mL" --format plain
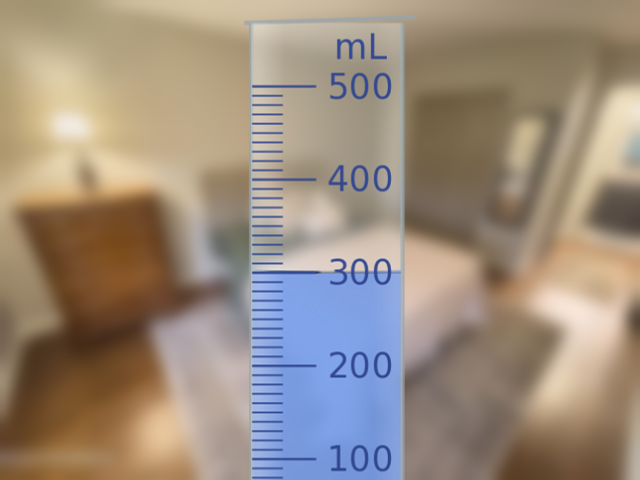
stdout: 300 mL
